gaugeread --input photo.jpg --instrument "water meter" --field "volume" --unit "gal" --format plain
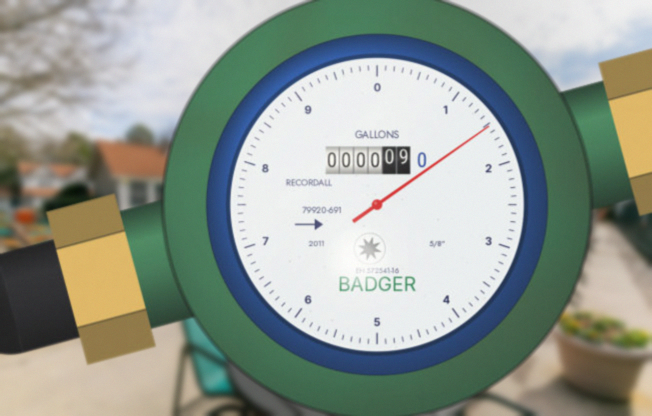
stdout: 91.5 gal
